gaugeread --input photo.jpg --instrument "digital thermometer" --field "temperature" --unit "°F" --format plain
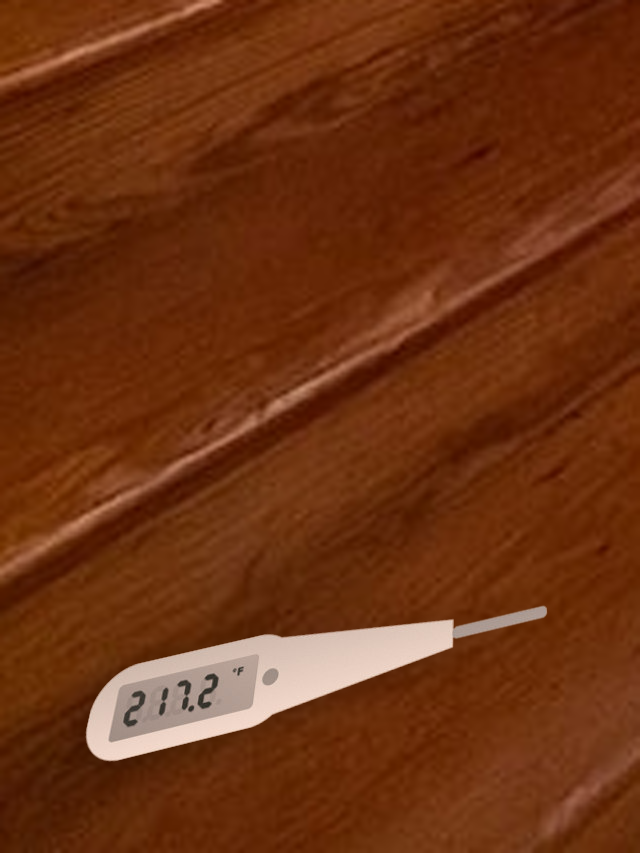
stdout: 217.2 °F
